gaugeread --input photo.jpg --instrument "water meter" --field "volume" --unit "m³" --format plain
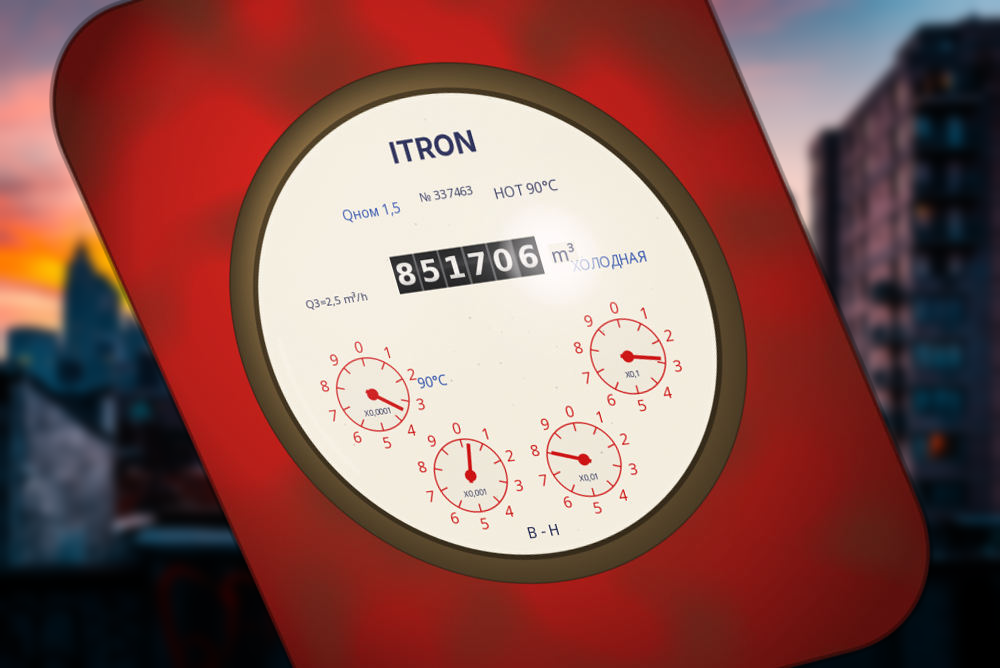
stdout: 851706.2803 m³
